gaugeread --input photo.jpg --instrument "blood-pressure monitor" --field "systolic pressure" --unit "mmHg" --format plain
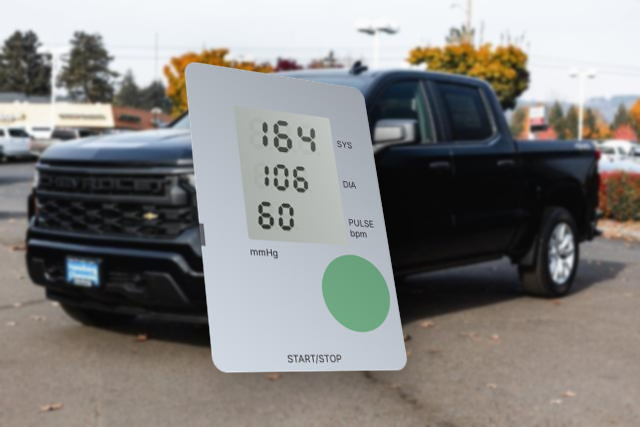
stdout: 164 mmHg
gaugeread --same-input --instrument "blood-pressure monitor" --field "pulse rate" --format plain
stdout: 60 bpm
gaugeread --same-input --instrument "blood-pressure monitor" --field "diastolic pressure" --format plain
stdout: 106 mmHg
